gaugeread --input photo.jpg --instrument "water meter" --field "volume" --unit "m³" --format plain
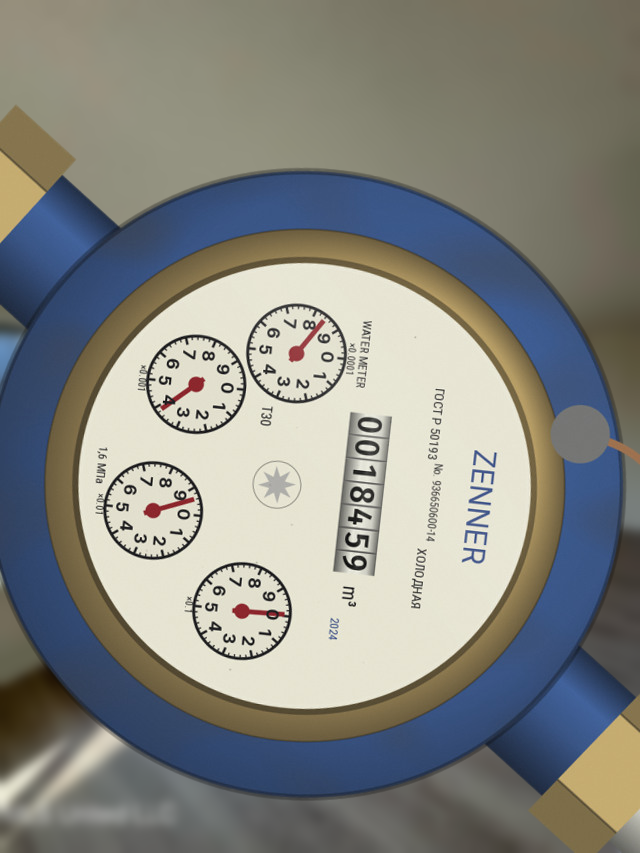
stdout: 18458.9938 m³
